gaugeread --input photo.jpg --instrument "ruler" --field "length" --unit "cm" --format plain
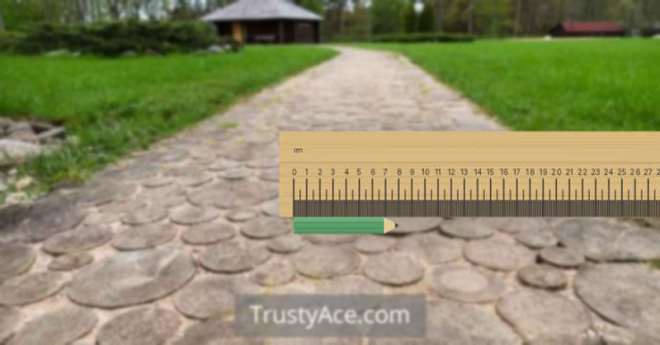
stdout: 8 cm
